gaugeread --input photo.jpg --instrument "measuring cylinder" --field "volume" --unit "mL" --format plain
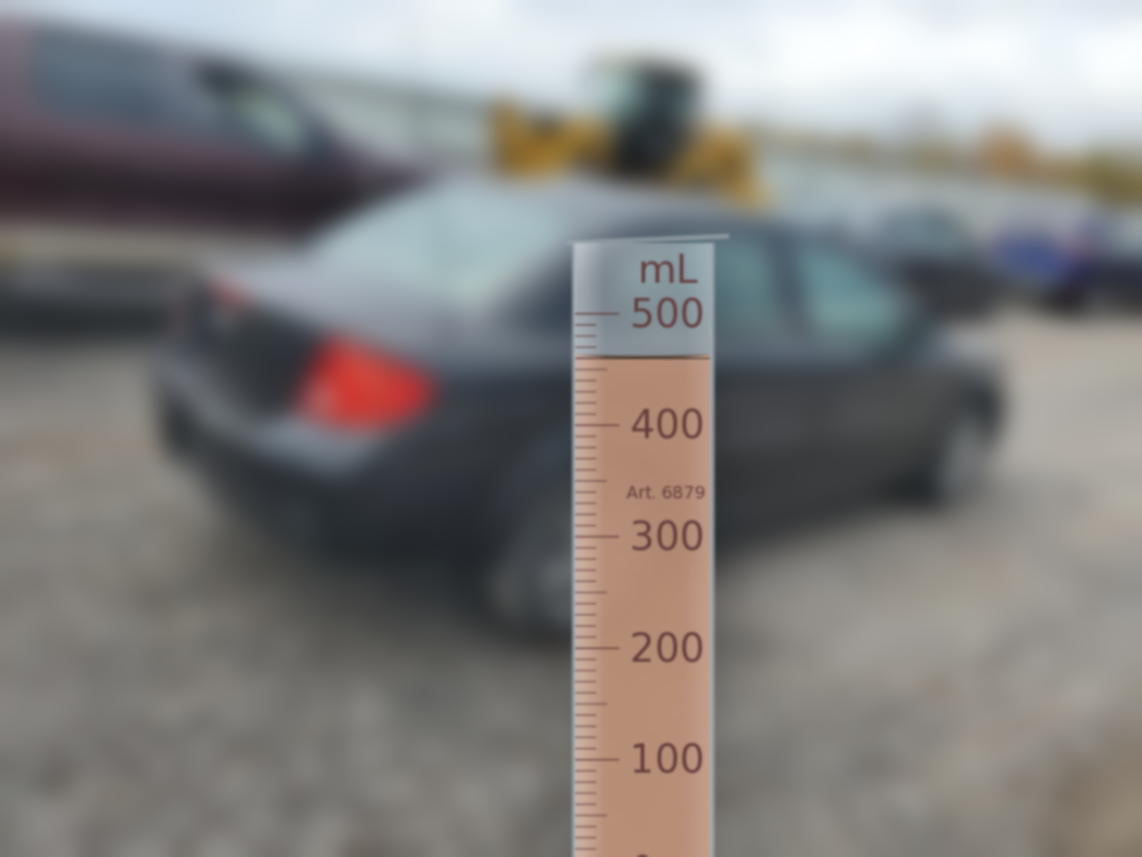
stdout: 460 mL
